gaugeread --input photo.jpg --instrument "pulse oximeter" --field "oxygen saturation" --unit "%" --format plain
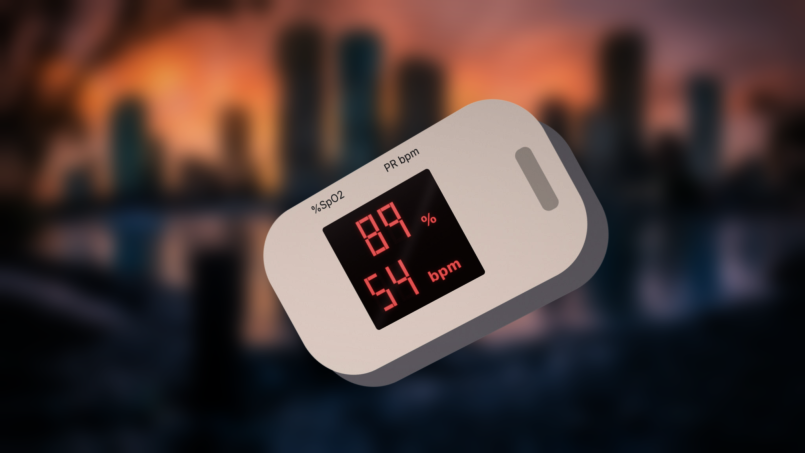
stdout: 89 %
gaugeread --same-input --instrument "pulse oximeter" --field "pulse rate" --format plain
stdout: 54 bpm
